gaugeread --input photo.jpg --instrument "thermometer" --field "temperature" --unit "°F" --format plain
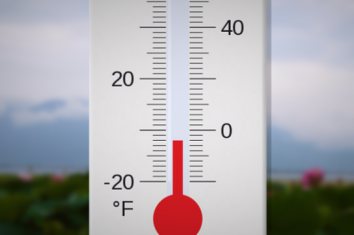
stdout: -4 °F
